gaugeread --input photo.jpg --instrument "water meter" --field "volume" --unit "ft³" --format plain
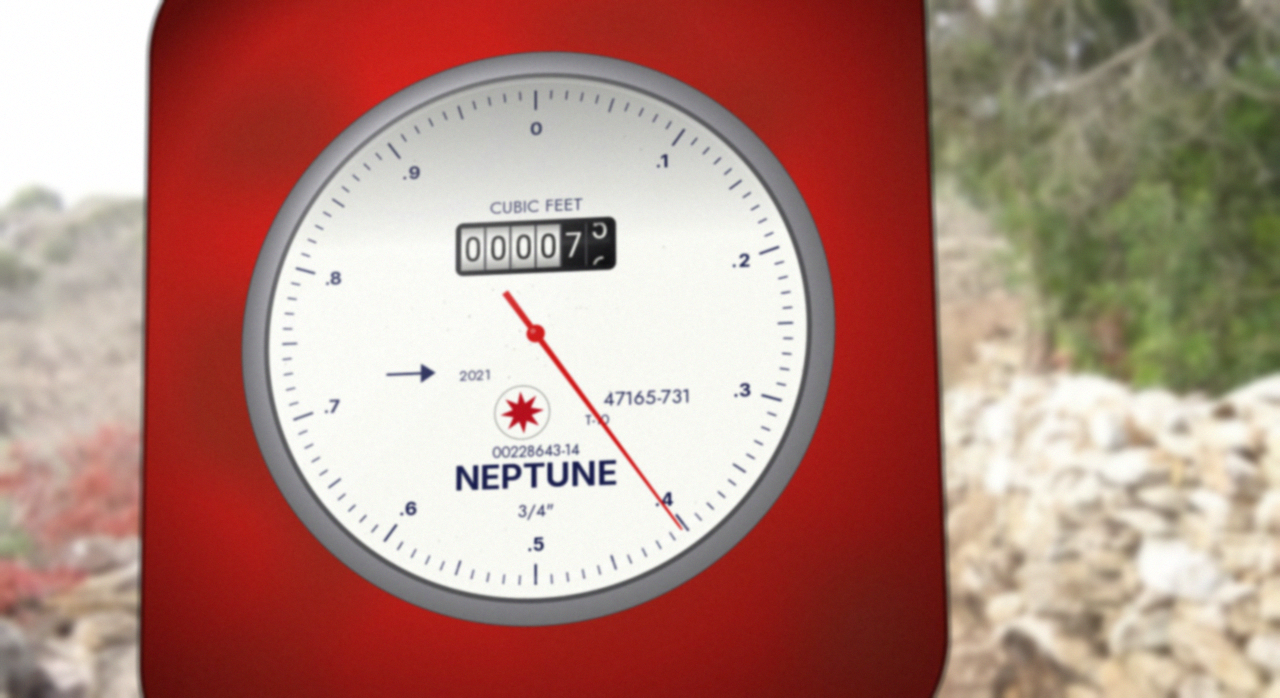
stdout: 75.40 ft³
